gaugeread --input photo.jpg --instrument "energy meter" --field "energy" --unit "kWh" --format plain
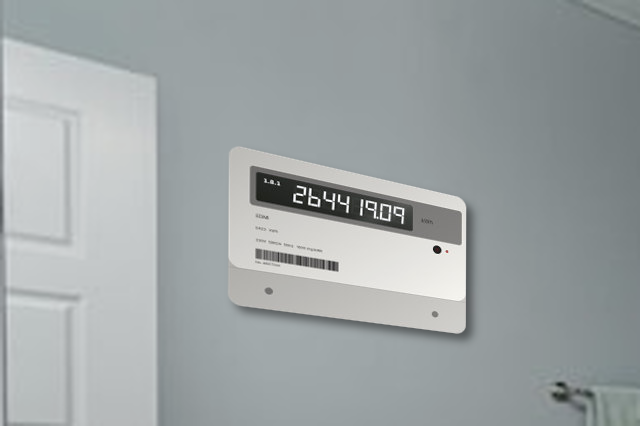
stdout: 264419.09 kWh
